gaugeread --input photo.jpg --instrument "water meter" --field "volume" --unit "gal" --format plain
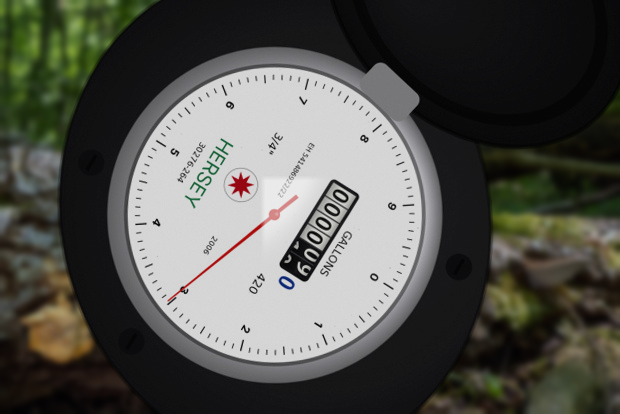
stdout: 93.0 gal
